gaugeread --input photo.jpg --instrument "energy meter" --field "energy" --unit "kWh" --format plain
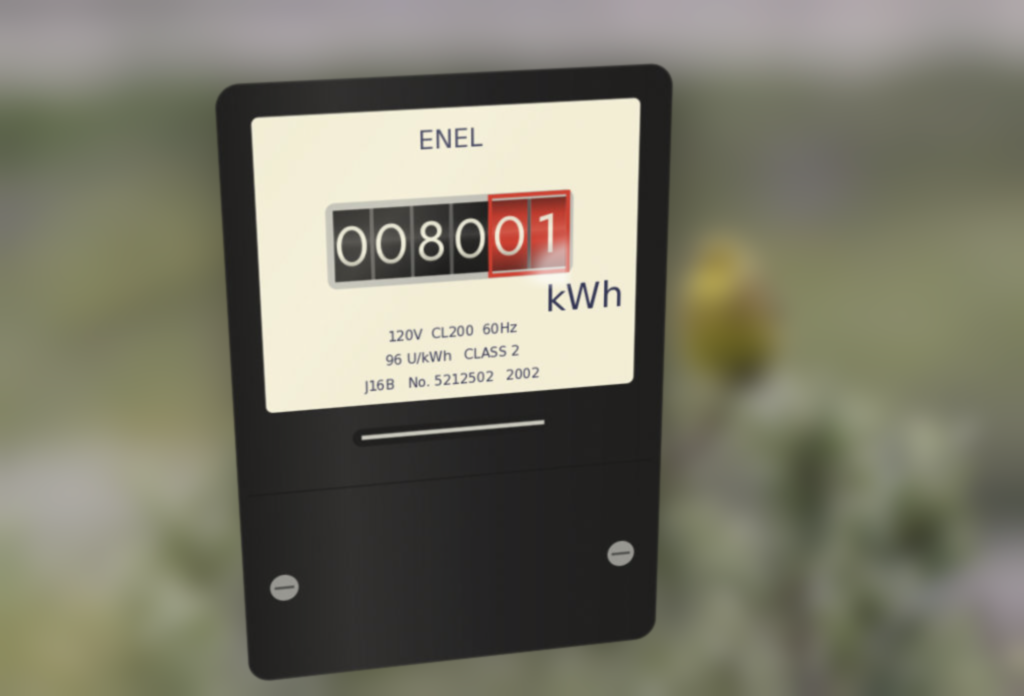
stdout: 80.01 kWh
